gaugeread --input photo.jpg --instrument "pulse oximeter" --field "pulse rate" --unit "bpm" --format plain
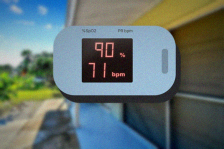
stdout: 71 bpm
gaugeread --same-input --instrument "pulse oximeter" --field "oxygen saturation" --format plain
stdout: 90 %
